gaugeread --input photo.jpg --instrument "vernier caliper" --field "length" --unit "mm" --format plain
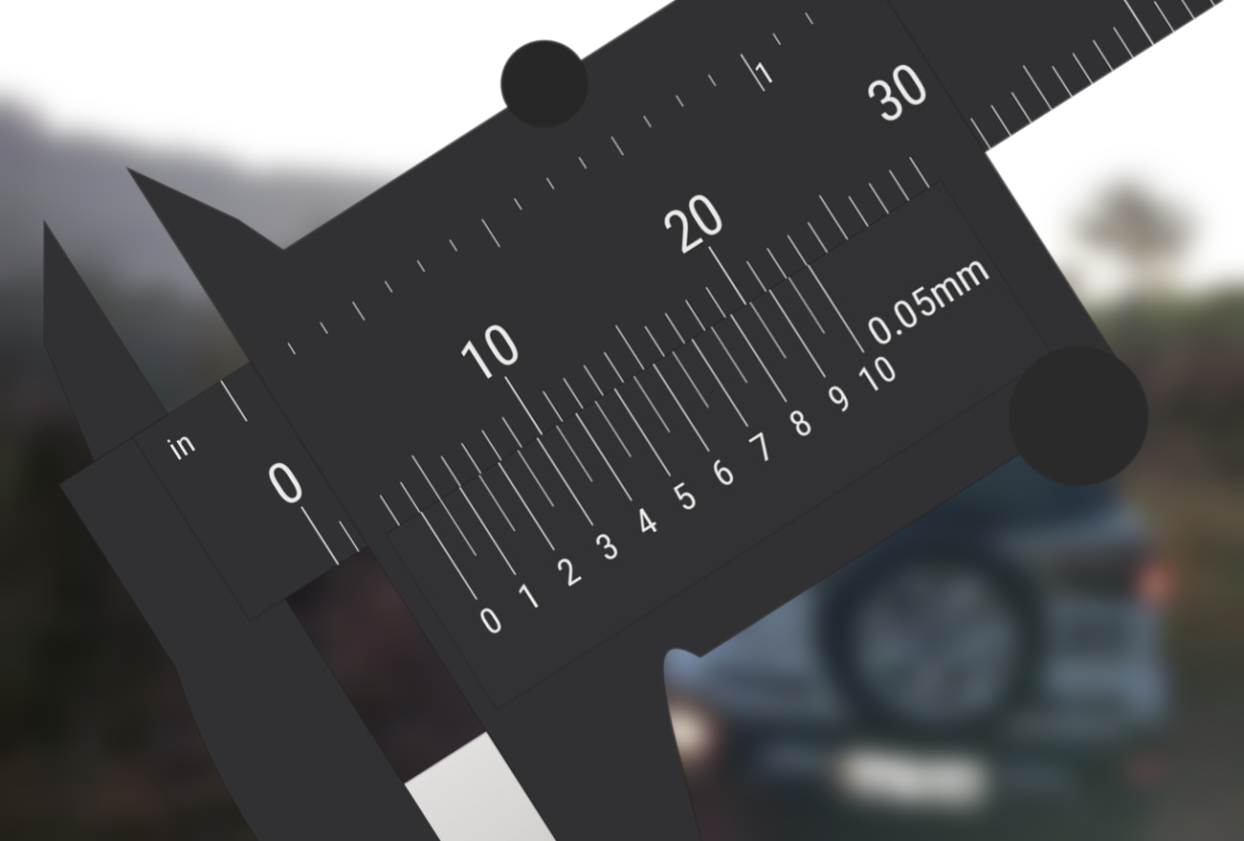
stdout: 4.05 mm
